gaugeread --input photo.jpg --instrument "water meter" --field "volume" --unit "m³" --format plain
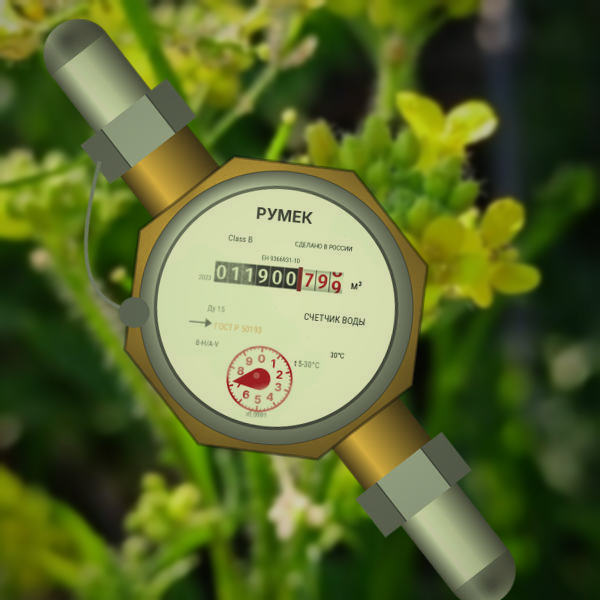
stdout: 11900.7987 m³
